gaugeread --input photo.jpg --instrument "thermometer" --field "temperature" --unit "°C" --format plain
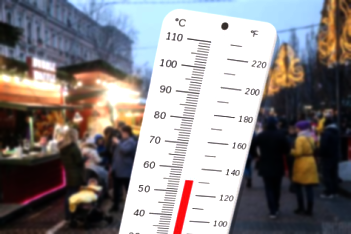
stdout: 55 °C
